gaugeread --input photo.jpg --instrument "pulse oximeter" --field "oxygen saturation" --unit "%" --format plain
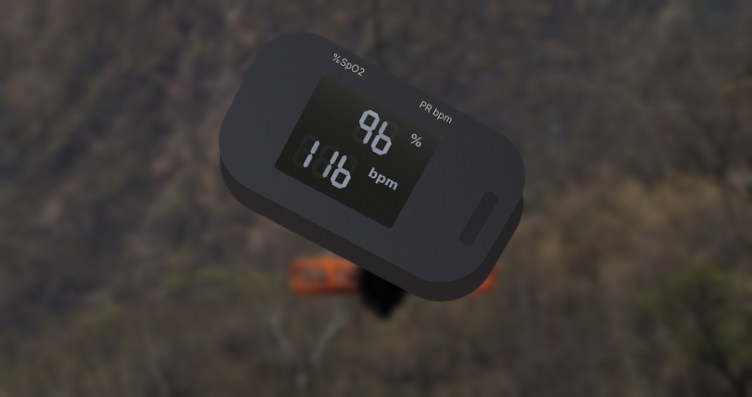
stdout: 96 %
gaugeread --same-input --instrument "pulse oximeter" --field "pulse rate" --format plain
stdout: 116 bpm
